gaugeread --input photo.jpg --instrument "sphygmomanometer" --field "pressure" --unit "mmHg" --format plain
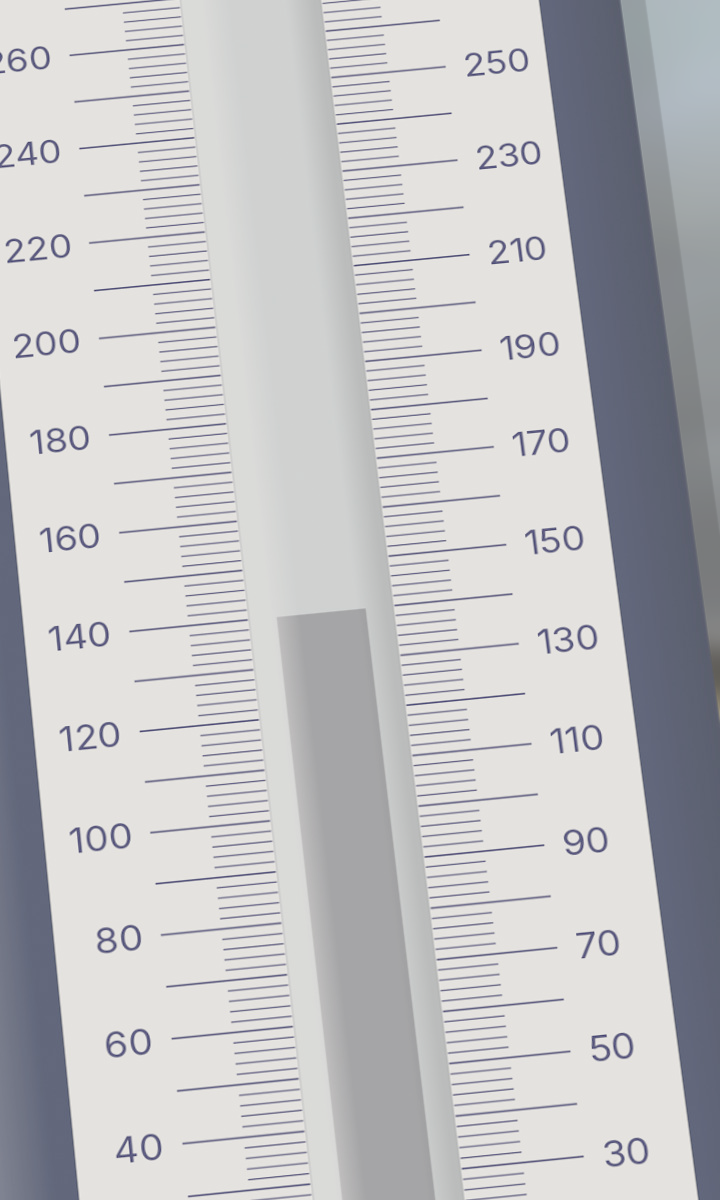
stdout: 140 mmHg
